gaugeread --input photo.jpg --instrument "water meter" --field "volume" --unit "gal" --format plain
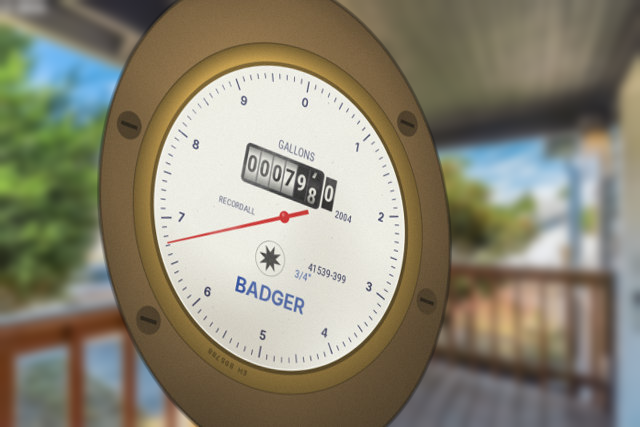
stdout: 7976.7 gal
